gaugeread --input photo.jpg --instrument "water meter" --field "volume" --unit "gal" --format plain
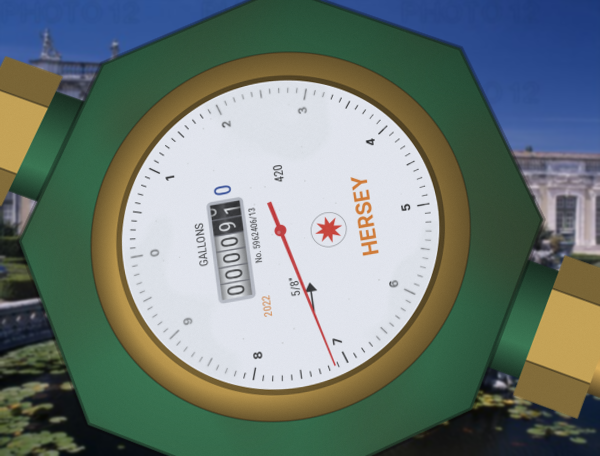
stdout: 907.1 gal
